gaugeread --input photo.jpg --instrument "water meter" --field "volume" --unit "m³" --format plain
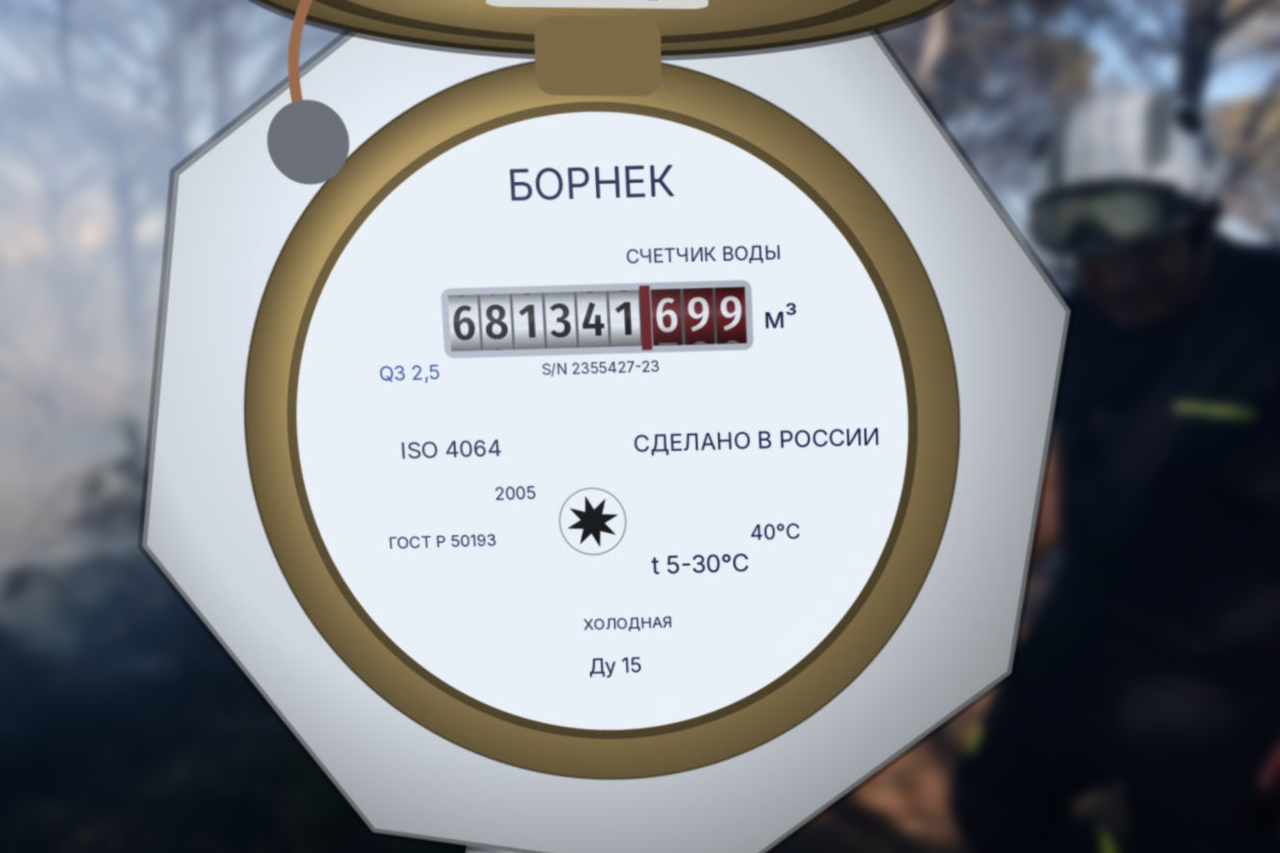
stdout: 681341.699 m³
